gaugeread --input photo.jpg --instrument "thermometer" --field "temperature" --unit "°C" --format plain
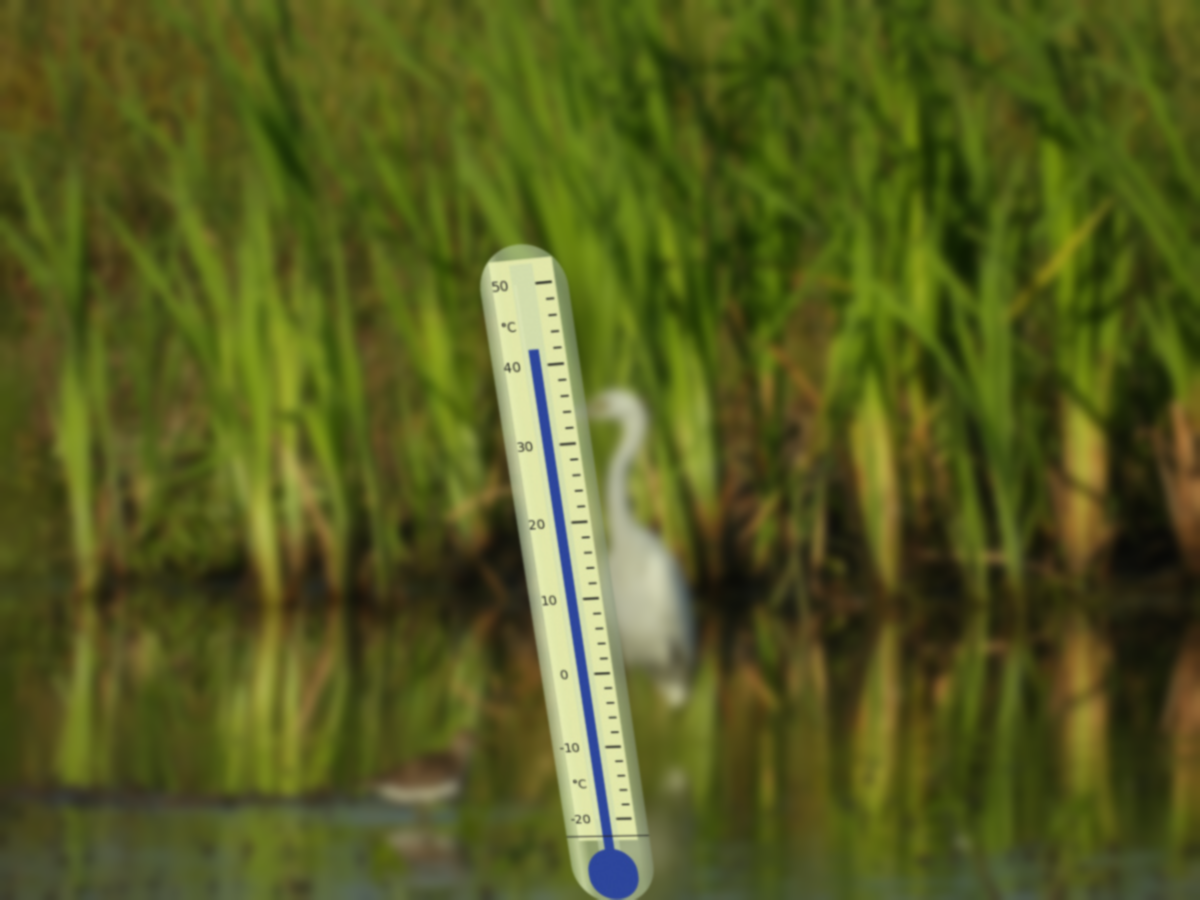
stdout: 42 °C
